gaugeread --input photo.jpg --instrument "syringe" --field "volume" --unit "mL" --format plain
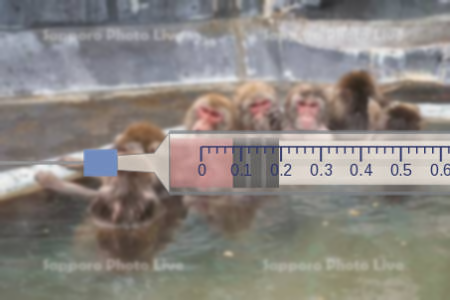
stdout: 0.08 mL
